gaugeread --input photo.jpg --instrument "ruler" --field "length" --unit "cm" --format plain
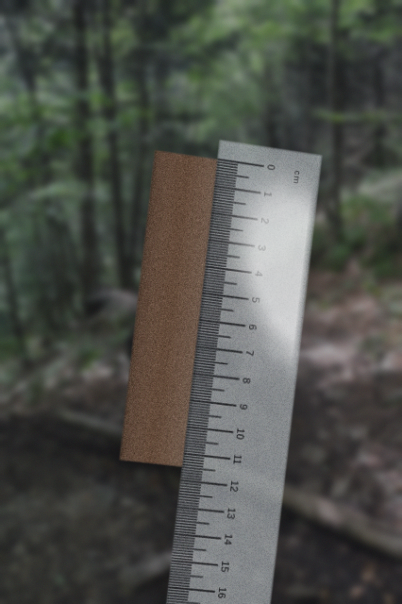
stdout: 11.5 cm
